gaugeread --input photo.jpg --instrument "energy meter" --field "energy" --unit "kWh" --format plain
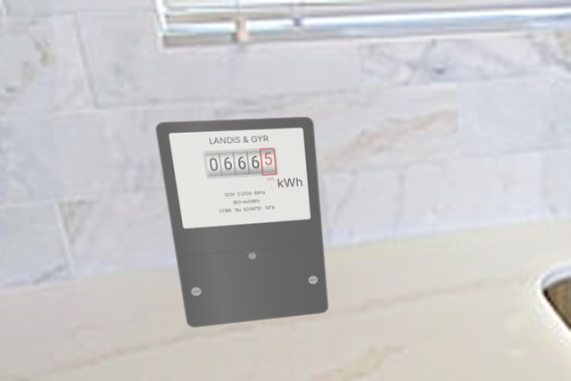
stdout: 666.5 kWh
